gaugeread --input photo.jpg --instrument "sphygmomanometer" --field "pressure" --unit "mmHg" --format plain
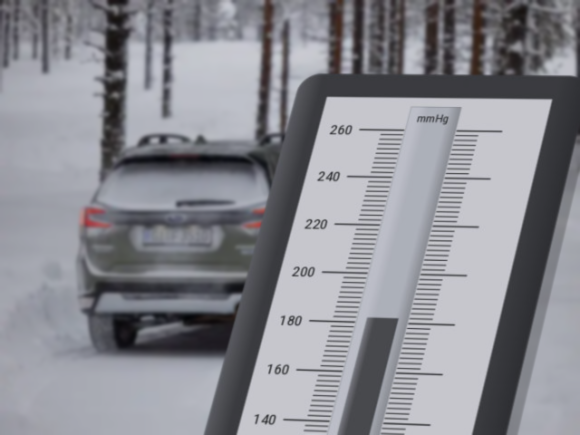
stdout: 182 mmHg
